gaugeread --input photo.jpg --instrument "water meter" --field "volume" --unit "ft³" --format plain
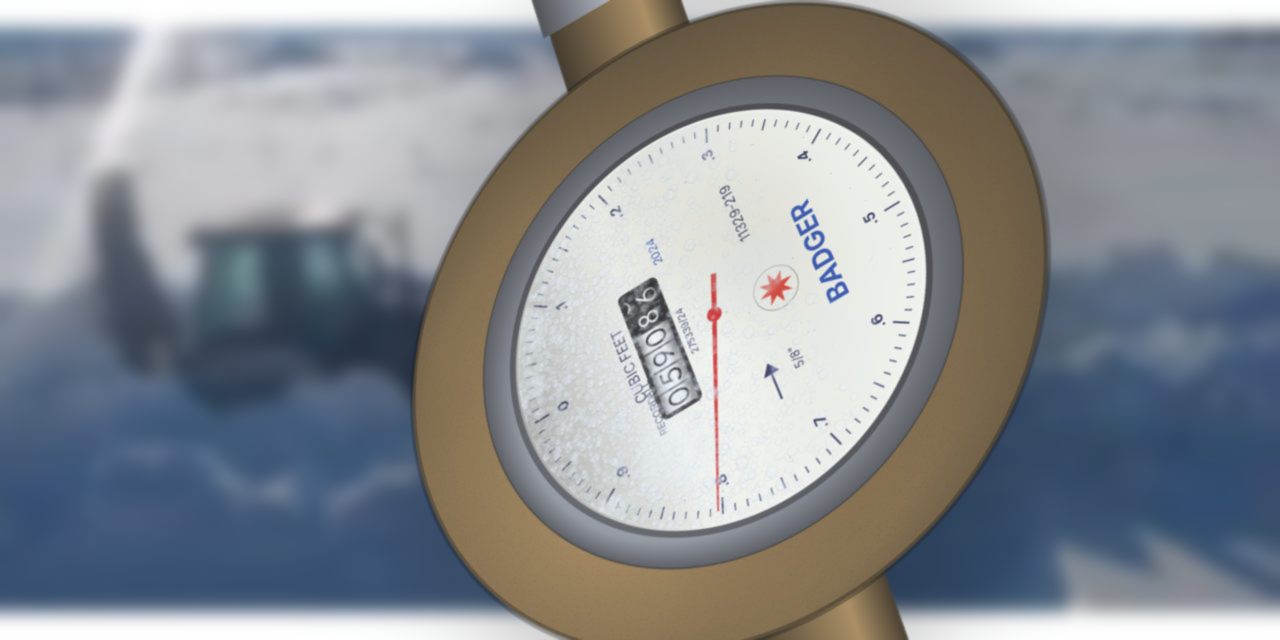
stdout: 59085.80 ft³
